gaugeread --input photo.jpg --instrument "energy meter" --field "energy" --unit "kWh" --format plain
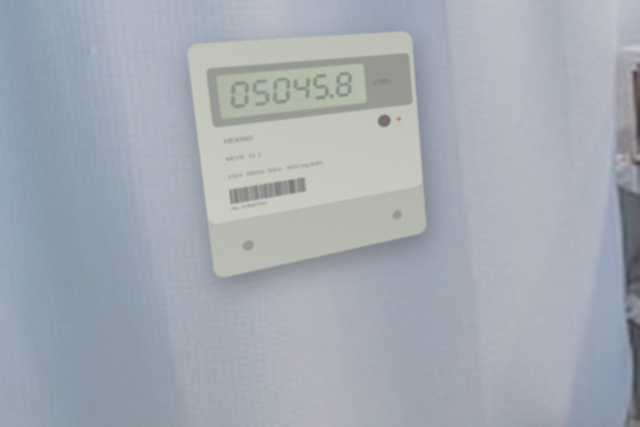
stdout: 5045.8 kWh
